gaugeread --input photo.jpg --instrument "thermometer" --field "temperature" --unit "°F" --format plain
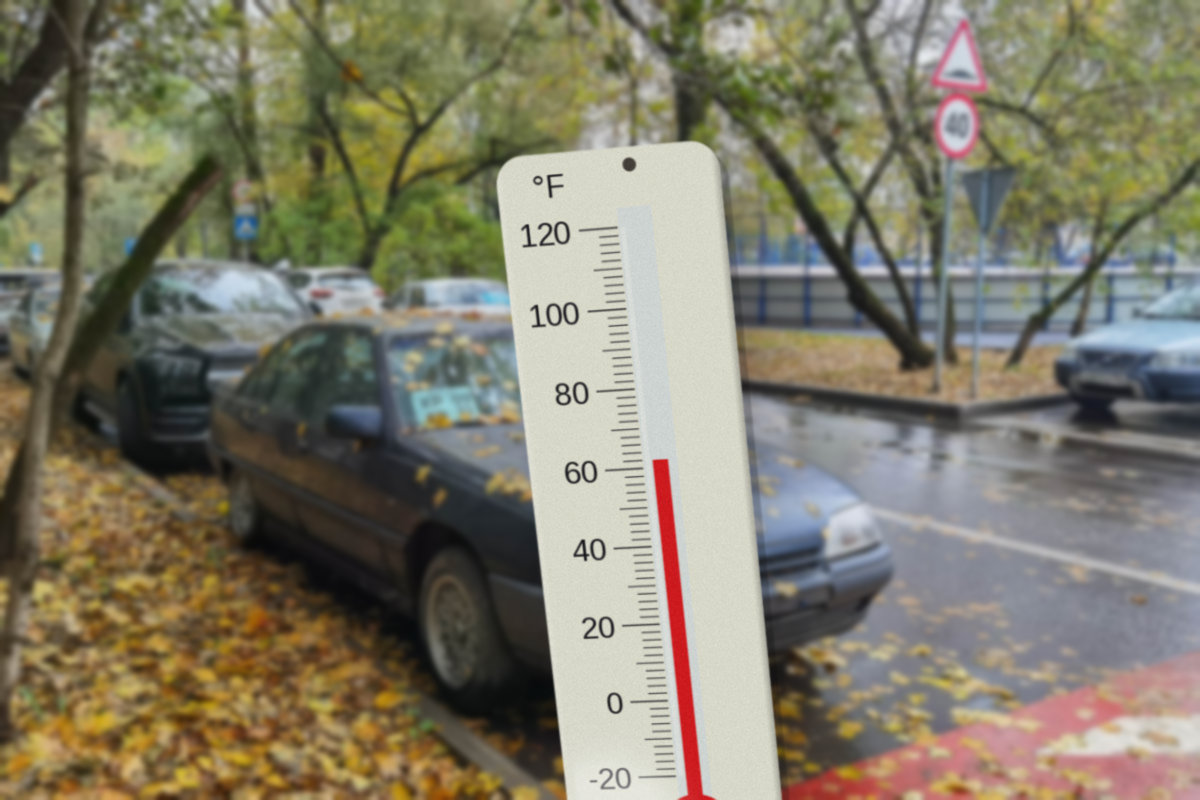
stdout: 62 °F
